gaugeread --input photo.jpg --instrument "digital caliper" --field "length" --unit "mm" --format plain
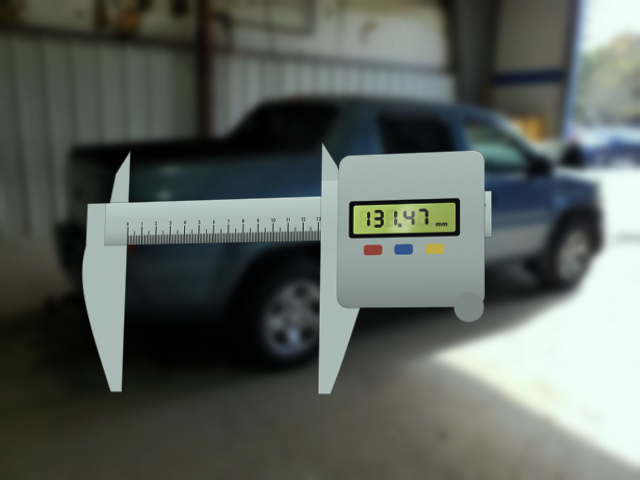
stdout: 131.47 mm
